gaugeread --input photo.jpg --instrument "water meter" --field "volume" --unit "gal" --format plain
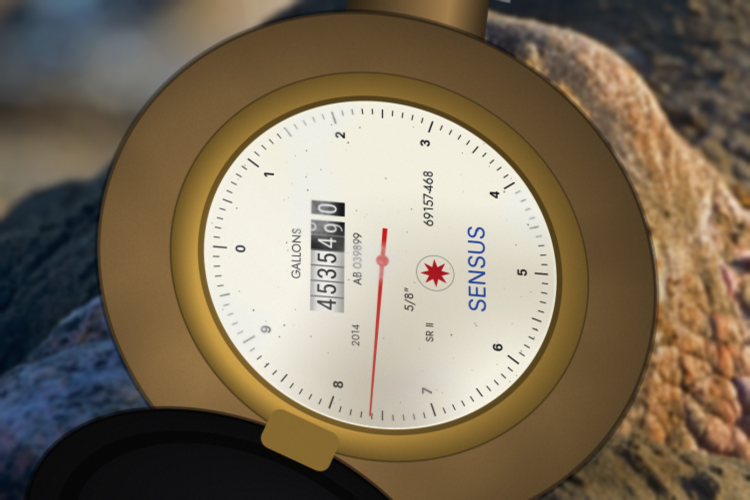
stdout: 4535487.6 gal
